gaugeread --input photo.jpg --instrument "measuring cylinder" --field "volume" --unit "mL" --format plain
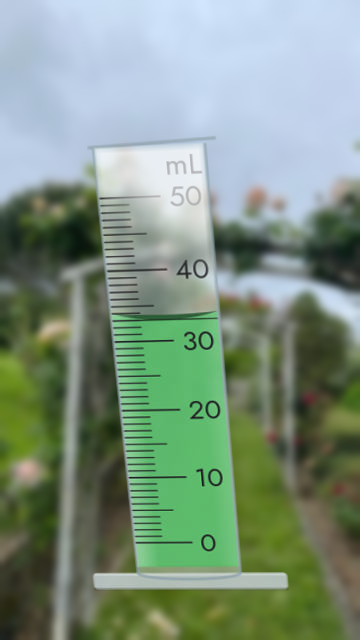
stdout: 33 mL
